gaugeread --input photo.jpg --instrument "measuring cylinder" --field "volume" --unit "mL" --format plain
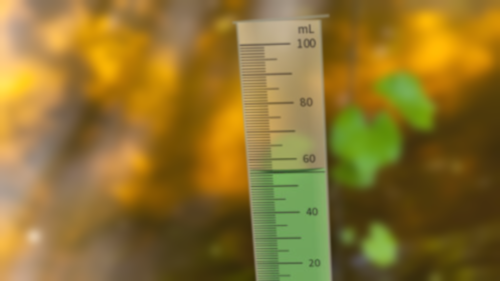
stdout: 55 mL
